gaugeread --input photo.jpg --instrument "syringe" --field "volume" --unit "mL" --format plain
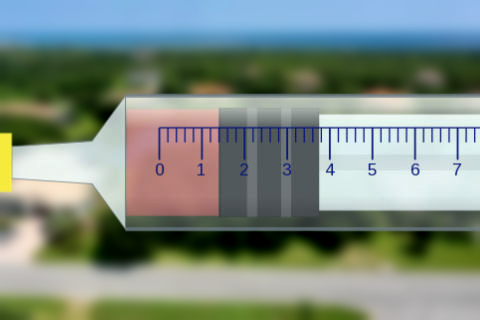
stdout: 1.4 mL
